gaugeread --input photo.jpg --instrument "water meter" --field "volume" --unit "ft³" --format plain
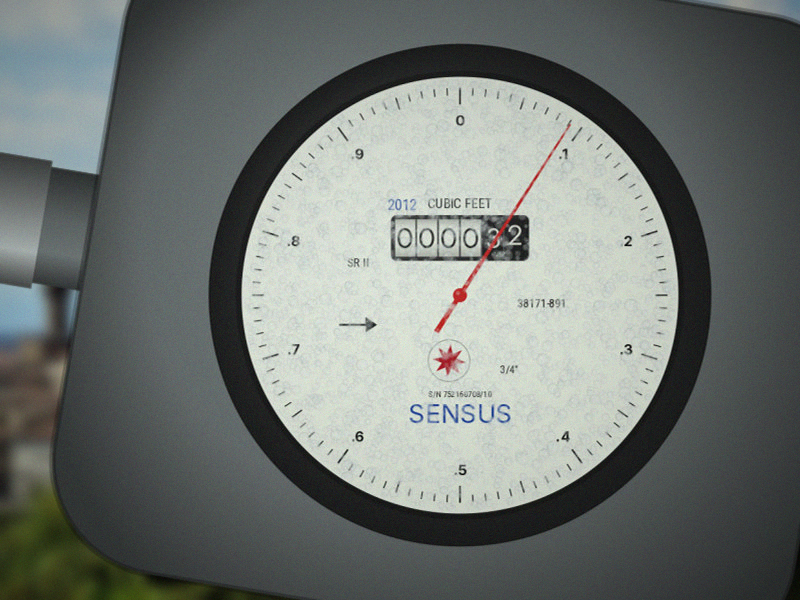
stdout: 32.09 ft³
